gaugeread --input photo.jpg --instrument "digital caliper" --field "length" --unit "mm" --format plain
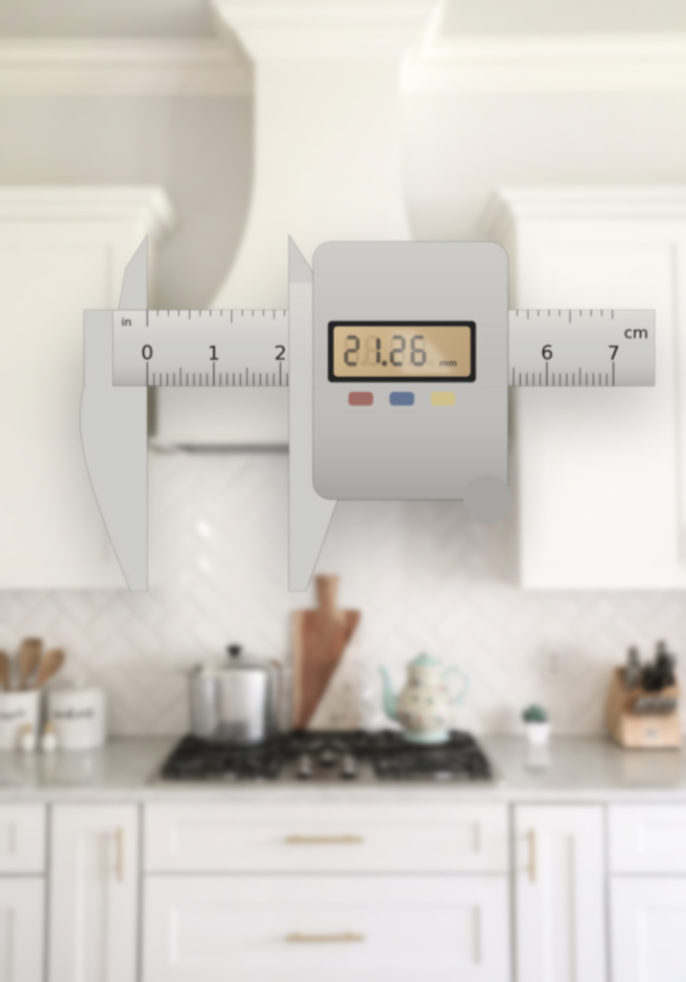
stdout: 21.26 mm
